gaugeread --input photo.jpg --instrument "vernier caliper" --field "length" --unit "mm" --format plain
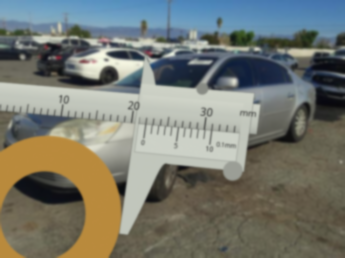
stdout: 22.0 mm
